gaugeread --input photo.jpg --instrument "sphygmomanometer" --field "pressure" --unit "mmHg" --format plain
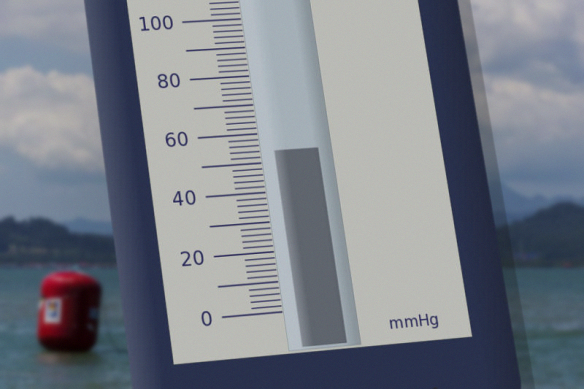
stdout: 54 mmHg
